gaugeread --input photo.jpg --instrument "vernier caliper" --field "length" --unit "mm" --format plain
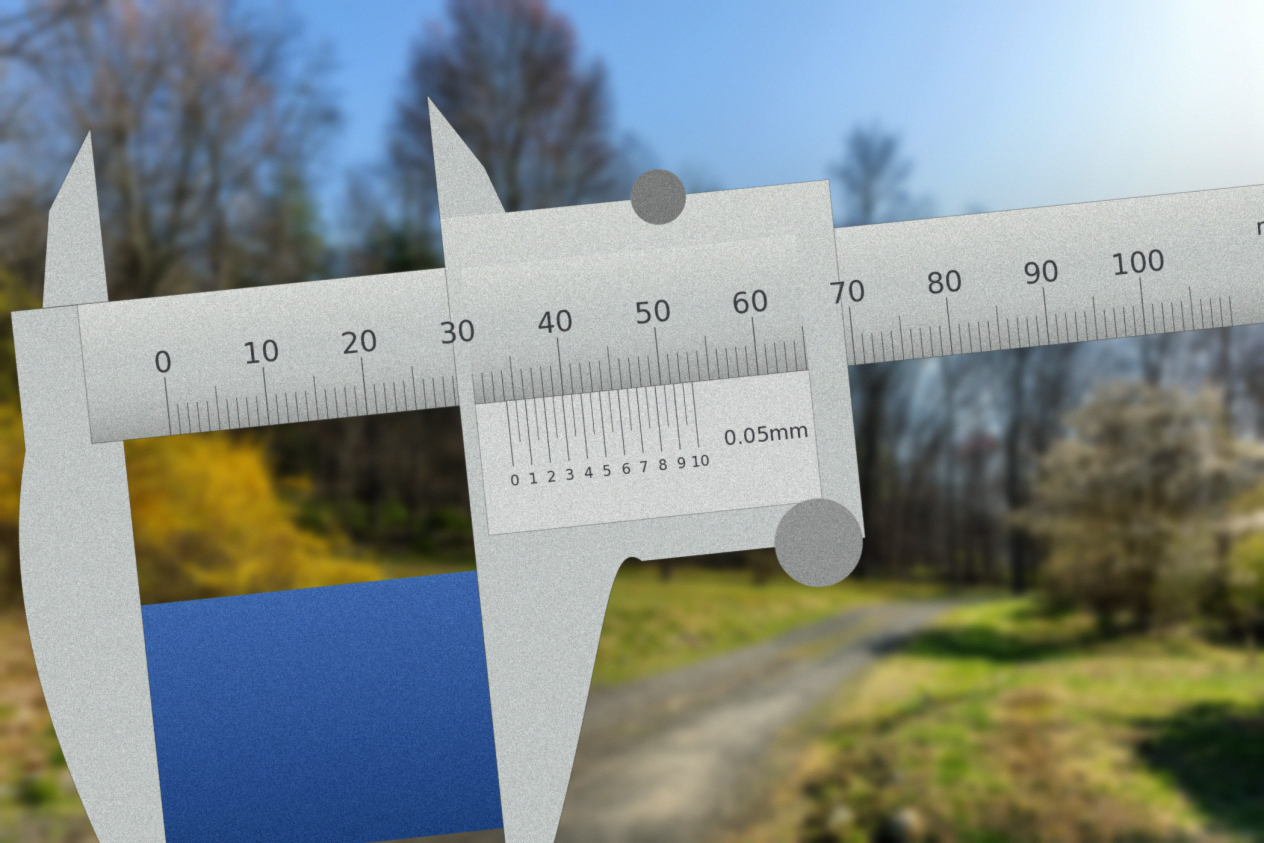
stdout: 34.2 mm
